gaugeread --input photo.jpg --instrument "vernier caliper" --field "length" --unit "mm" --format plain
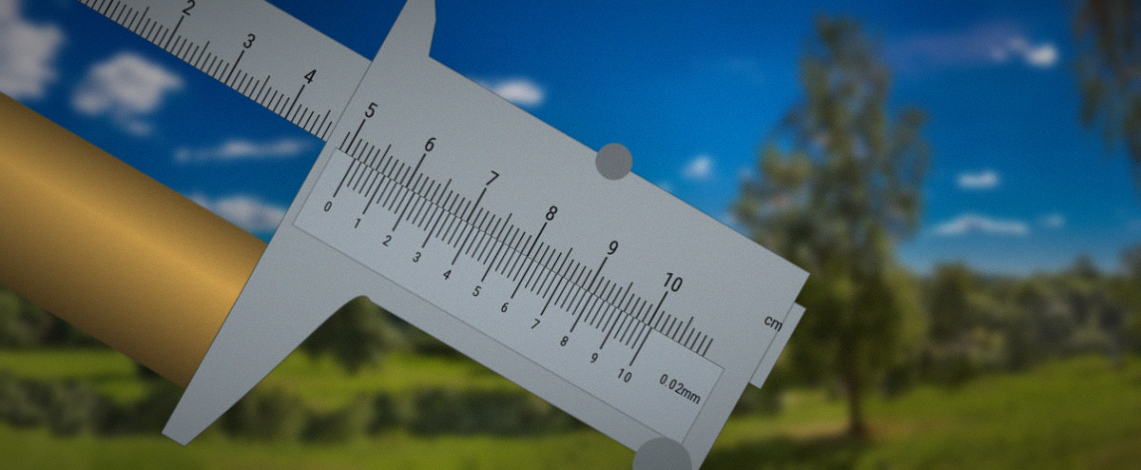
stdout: 51.6 mm
